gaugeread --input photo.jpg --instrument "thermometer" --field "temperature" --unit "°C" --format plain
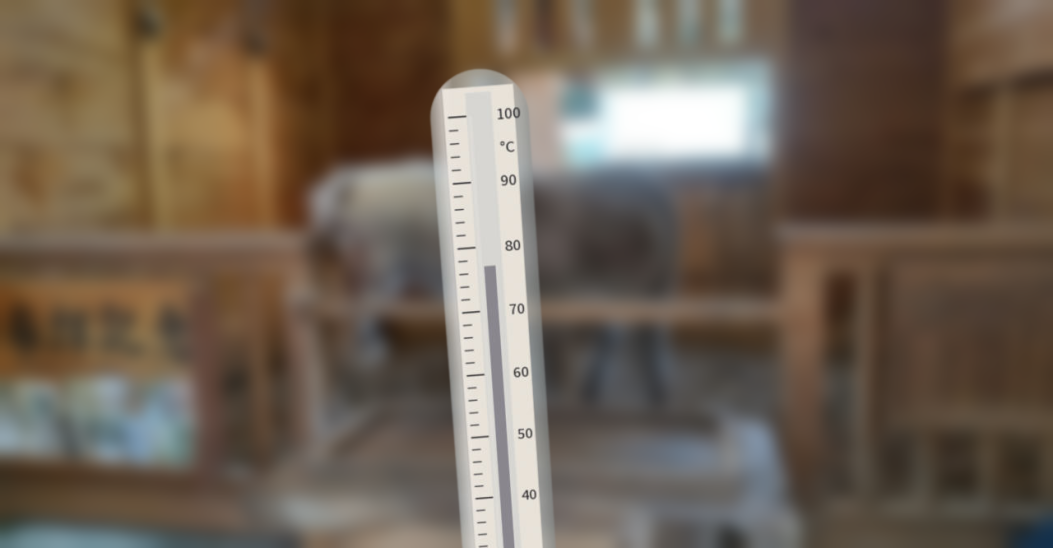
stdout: 77 °C
